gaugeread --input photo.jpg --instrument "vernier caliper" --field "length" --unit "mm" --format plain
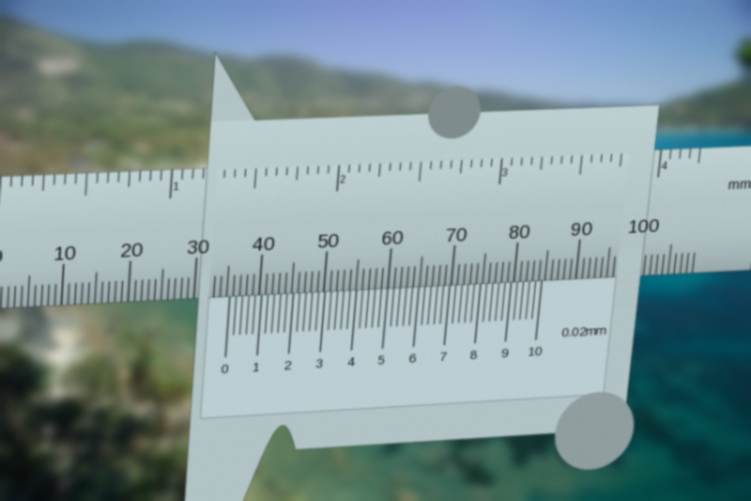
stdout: 35.5 mm
